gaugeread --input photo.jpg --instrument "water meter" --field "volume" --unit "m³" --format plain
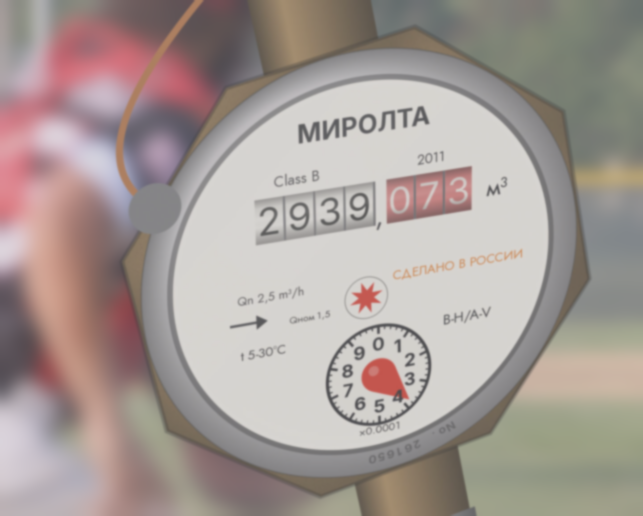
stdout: 2939.0733 m³
